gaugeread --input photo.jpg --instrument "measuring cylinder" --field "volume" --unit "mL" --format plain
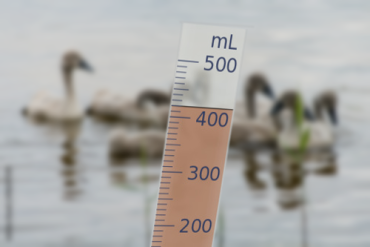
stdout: 420 mL
